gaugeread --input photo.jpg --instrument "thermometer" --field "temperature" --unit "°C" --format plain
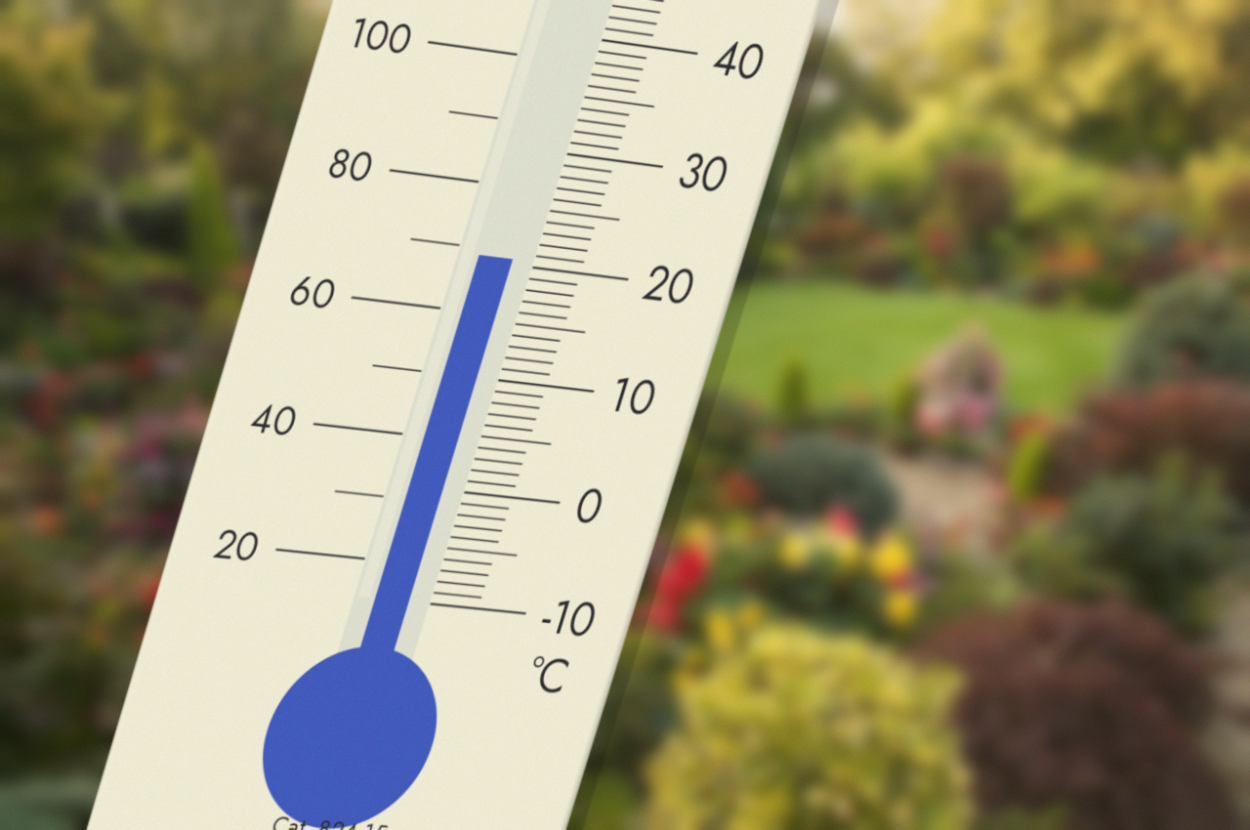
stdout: 20.5 °C
